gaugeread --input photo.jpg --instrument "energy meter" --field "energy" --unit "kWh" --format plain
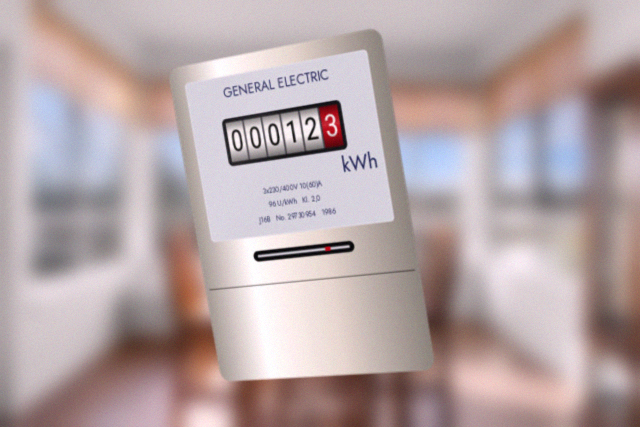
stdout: 12.3 kWh
